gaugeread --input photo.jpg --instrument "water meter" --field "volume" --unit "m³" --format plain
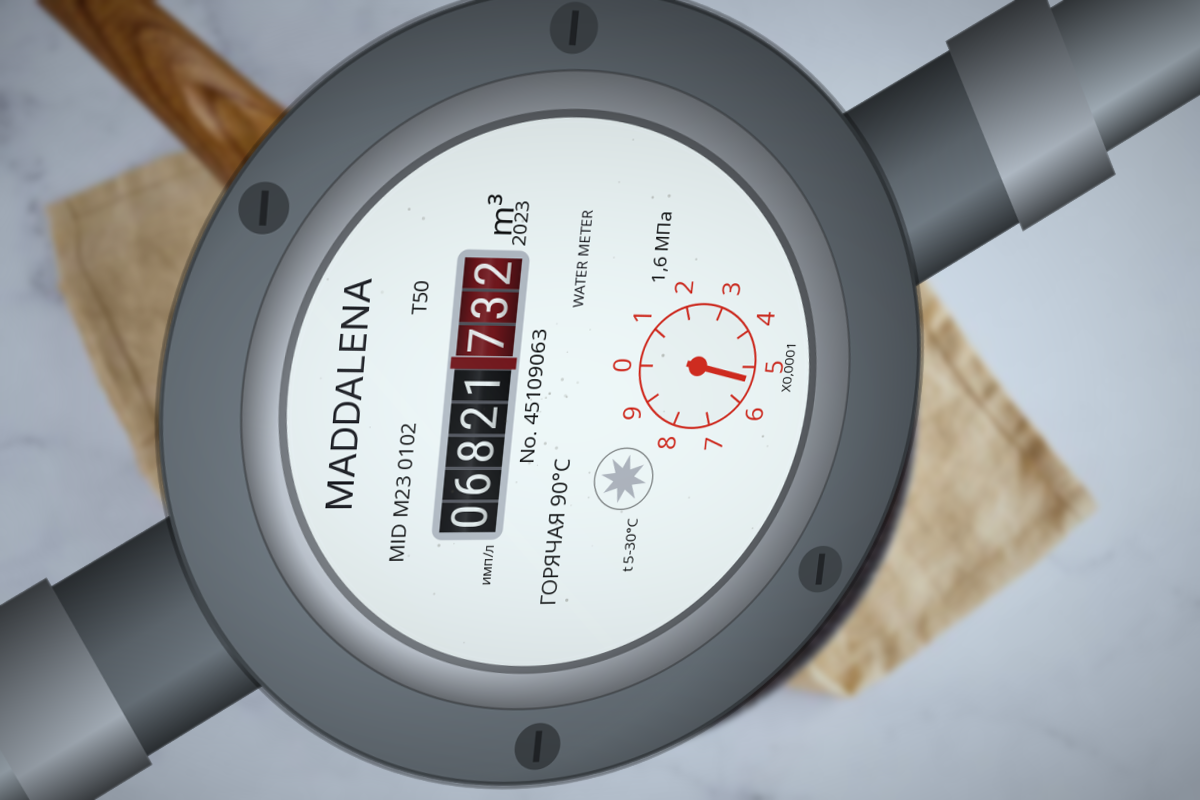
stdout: 6821.7325 m³
